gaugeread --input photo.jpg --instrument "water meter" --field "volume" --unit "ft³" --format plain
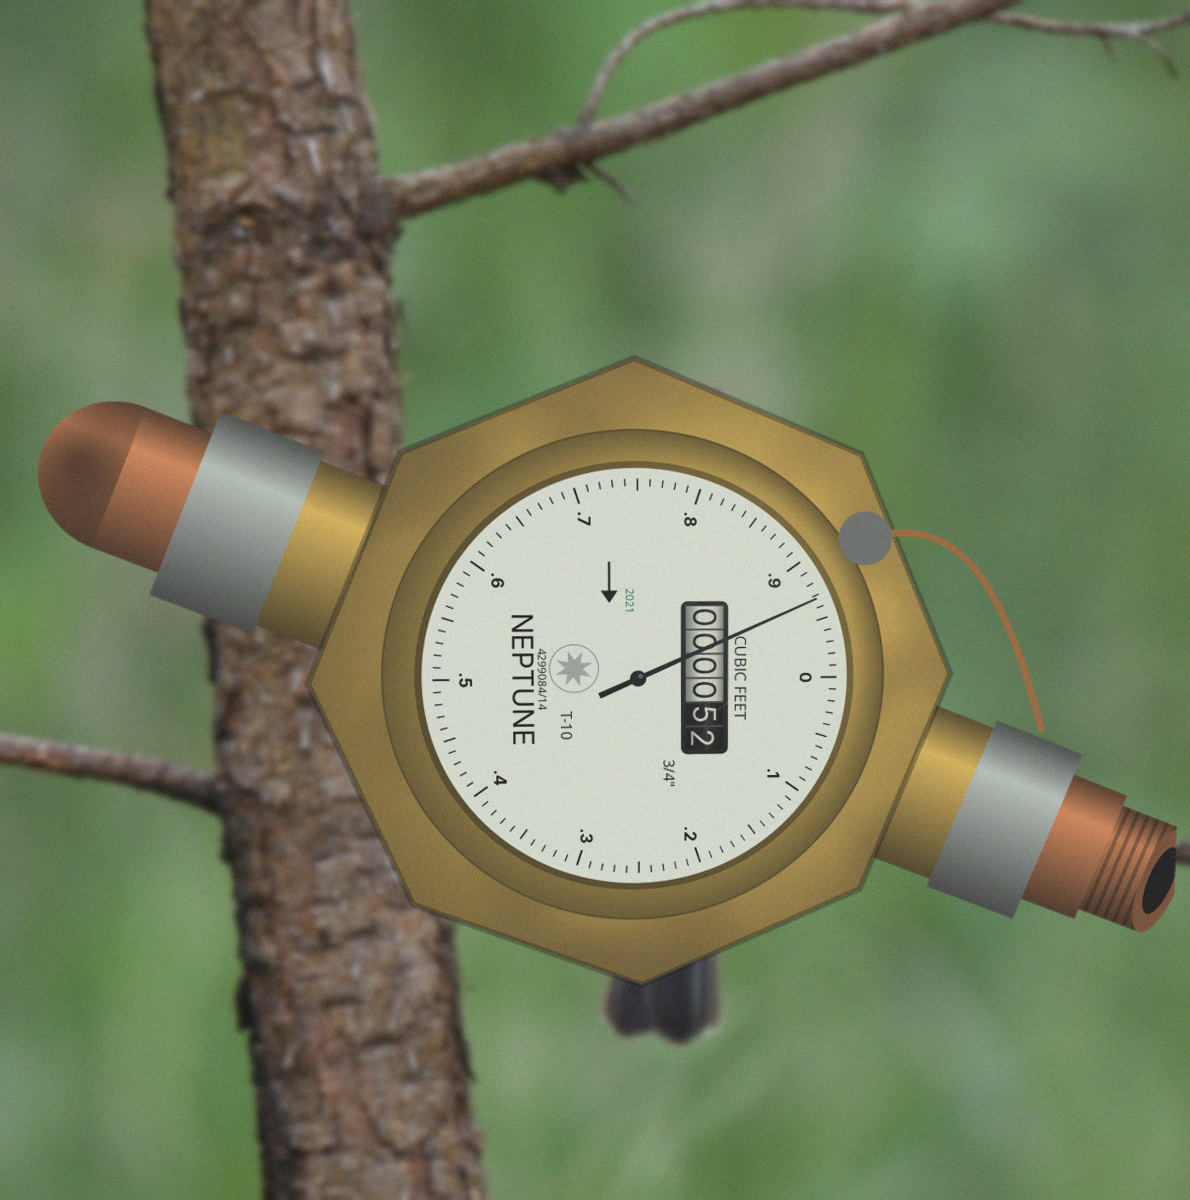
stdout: 51.93 ft³
